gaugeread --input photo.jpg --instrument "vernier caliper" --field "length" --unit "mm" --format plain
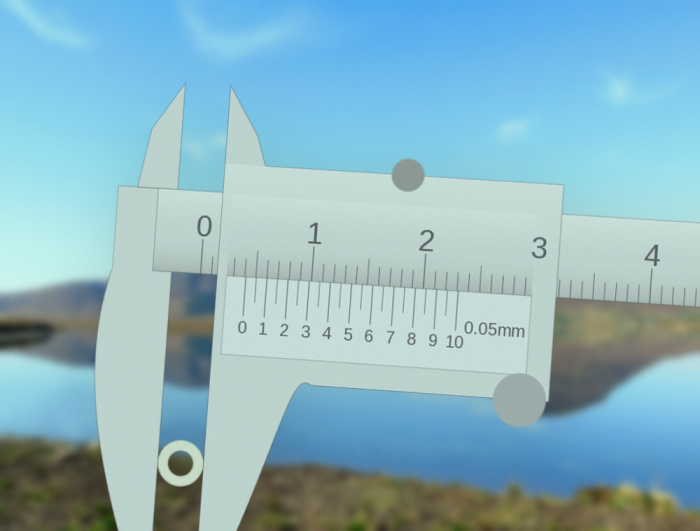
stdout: 4.1 mm
